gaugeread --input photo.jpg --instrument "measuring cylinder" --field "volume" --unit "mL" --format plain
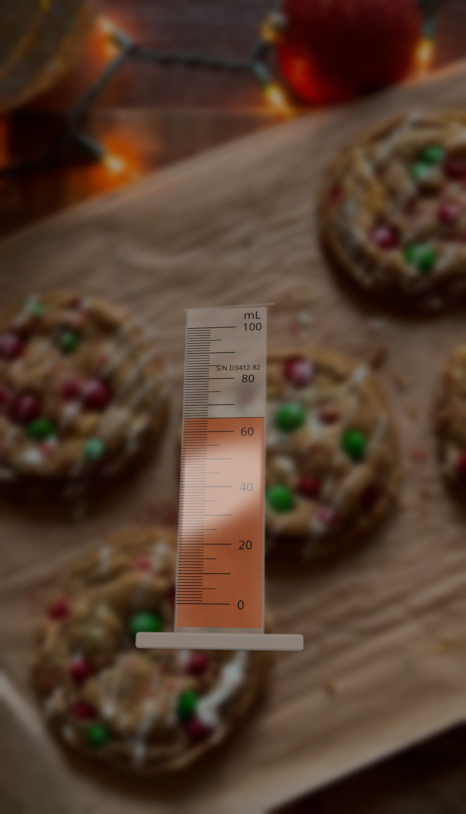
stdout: 65 mL
